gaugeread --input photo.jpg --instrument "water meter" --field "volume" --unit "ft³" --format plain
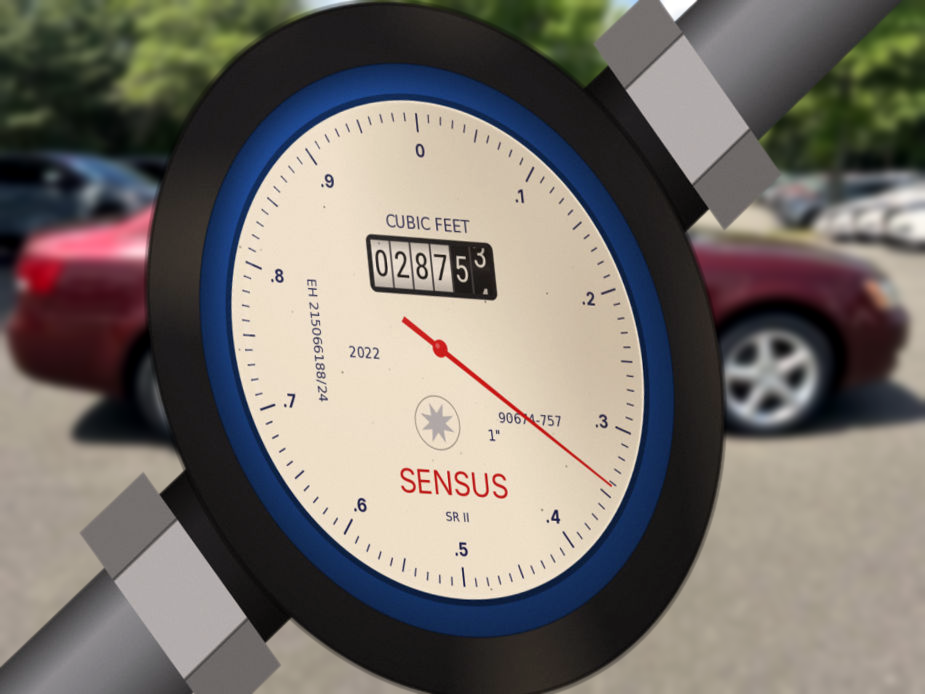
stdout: 28753.34 ft³
